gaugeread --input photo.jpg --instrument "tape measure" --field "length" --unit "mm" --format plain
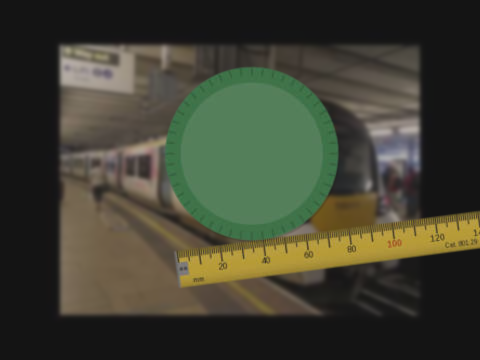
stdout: 80 mm
